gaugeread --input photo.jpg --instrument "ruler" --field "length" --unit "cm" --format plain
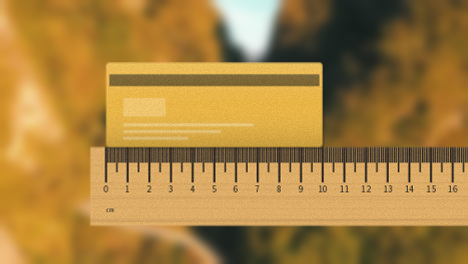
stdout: 10 cm
